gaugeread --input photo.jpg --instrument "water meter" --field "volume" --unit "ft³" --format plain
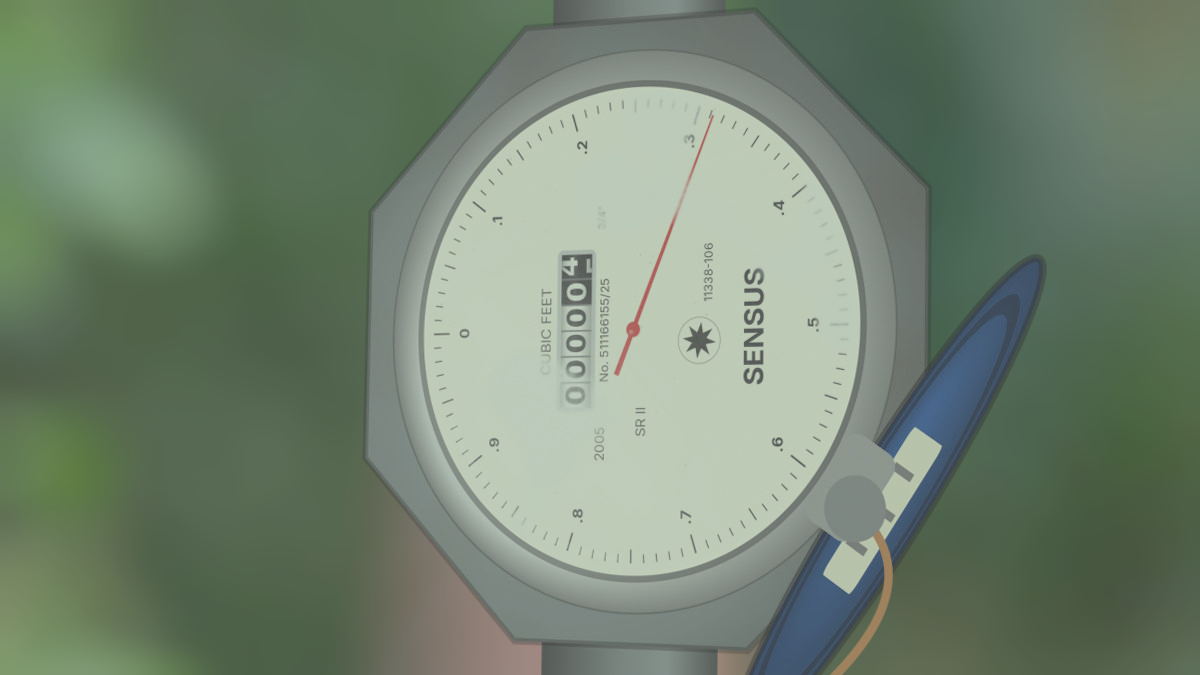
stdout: 4.31 ft³
